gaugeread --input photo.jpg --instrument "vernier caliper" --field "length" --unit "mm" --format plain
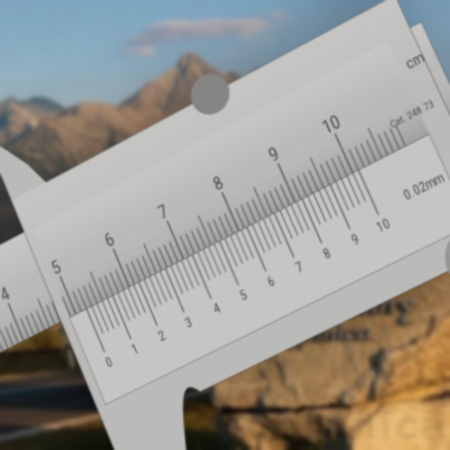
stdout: 52.0 mm
